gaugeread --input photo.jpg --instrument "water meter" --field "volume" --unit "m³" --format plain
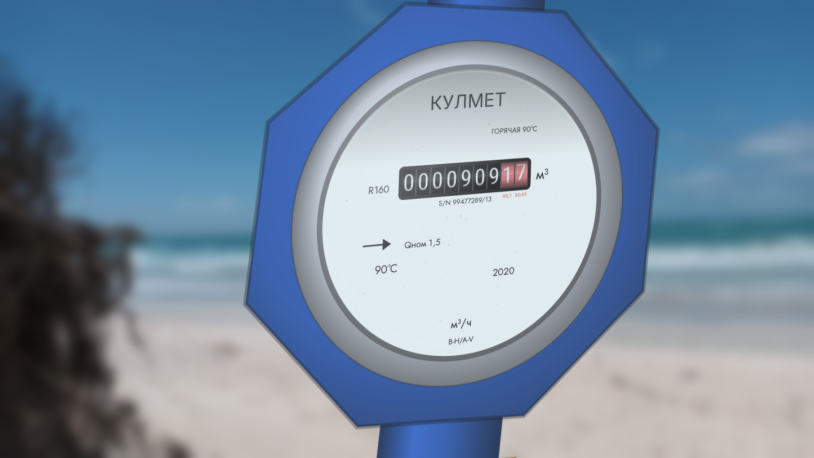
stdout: 909.17 m³
